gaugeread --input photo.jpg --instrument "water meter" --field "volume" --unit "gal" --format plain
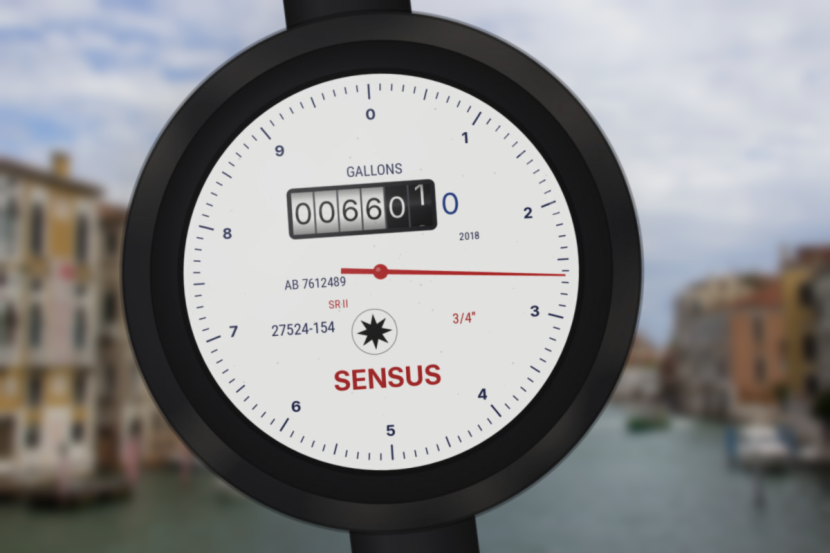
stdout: 66012.6 gal
